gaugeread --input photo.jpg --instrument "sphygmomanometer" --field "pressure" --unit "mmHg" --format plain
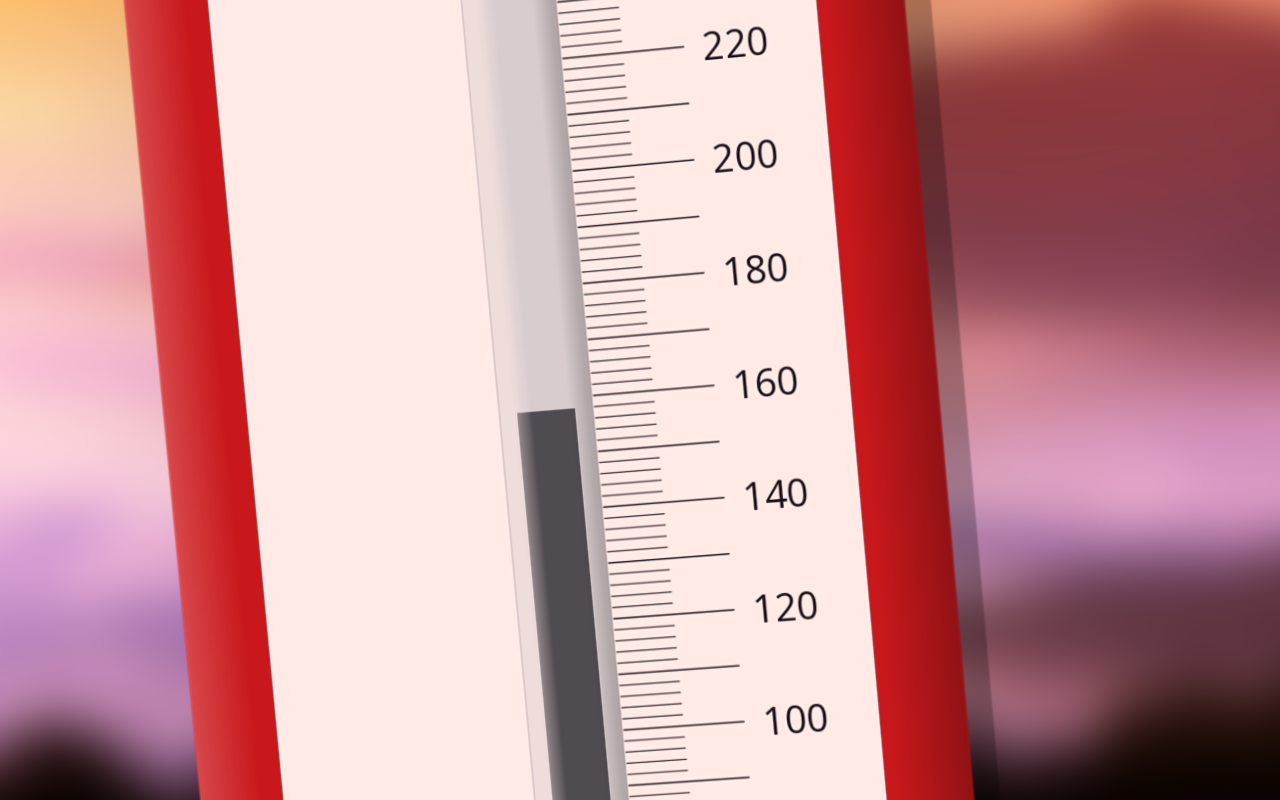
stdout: 158 mmHg
